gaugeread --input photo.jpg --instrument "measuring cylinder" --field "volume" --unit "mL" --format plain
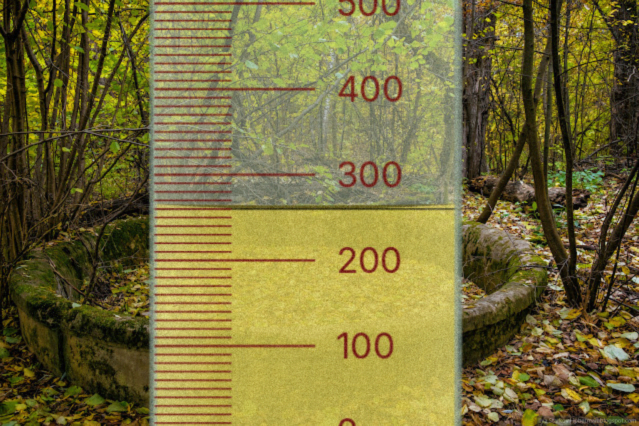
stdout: 260 mL
